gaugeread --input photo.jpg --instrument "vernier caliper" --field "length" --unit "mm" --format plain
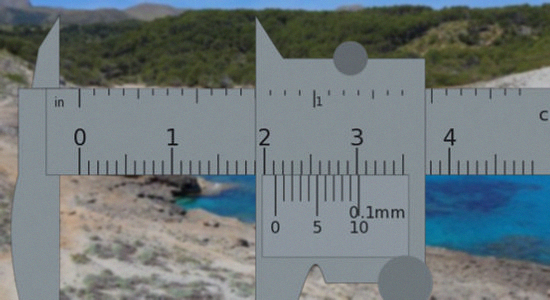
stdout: 21.2 mm
